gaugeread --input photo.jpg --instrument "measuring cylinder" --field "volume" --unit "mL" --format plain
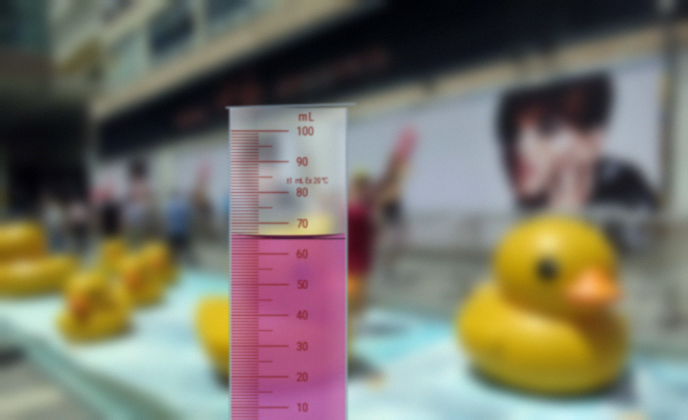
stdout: 65 mL
